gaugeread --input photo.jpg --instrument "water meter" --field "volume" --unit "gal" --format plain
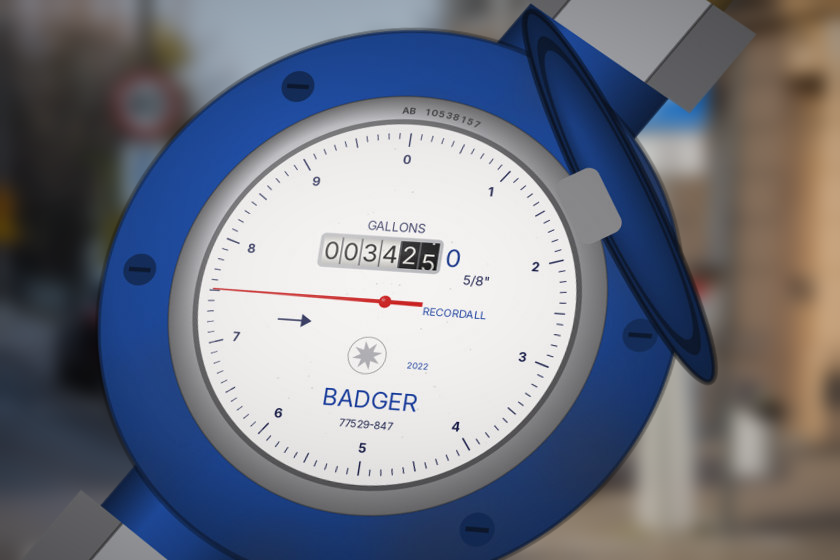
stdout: 34247.5 gal
